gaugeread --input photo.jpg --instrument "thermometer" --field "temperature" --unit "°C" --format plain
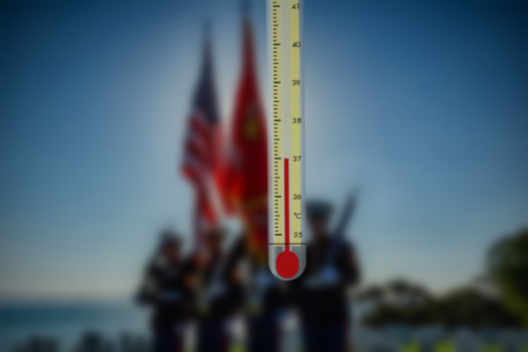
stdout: 37 °C
